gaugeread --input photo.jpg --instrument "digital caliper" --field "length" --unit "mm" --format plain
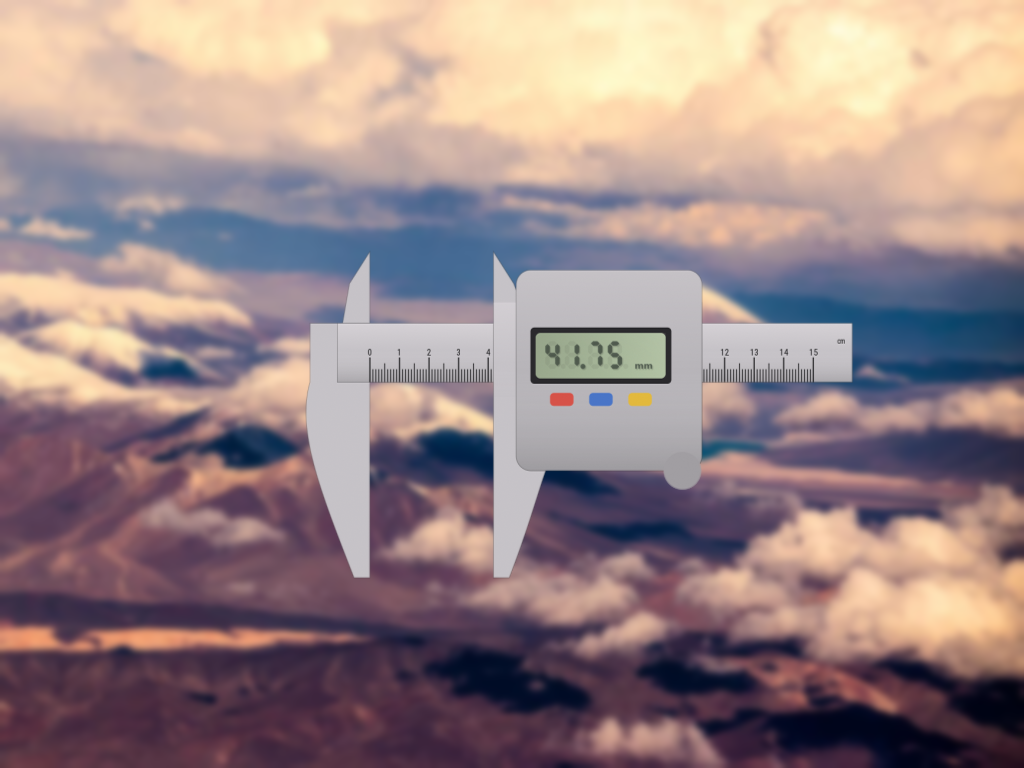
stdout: 41.75 mm
